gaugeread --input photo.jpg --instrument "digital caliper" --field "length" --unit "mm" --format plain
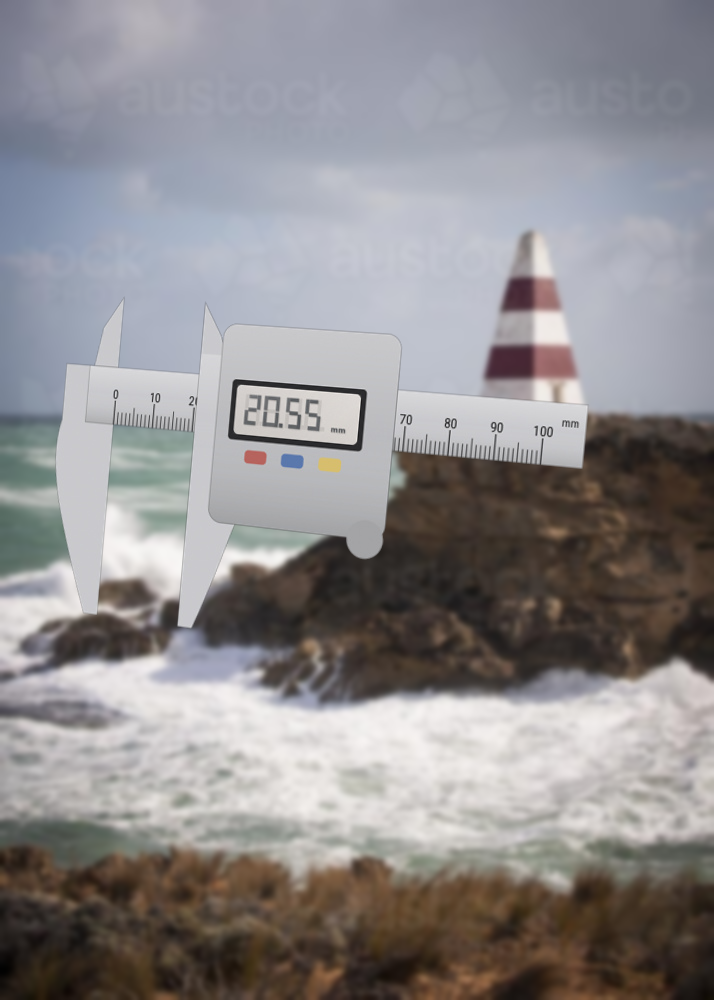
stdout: 20.55 mm
